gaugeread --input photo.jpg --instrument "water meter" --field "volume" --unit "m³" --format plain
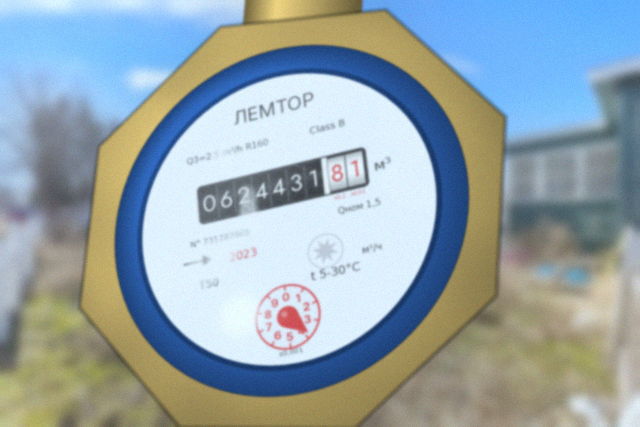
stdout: 624431.813 m³
